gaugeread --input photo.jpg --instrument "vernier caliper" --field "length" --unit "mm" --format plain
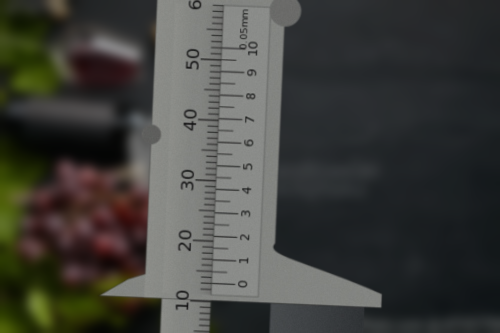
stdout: 13.0 mm
